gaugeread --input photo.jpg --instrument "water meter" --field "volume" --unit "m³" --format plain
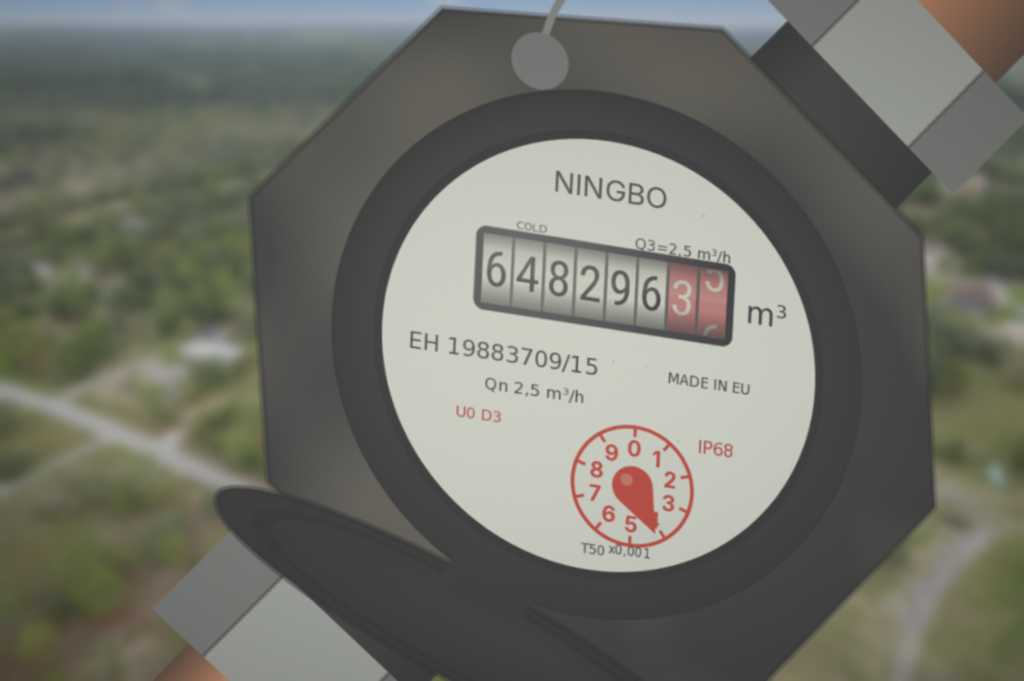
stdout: 648296.354 m³
